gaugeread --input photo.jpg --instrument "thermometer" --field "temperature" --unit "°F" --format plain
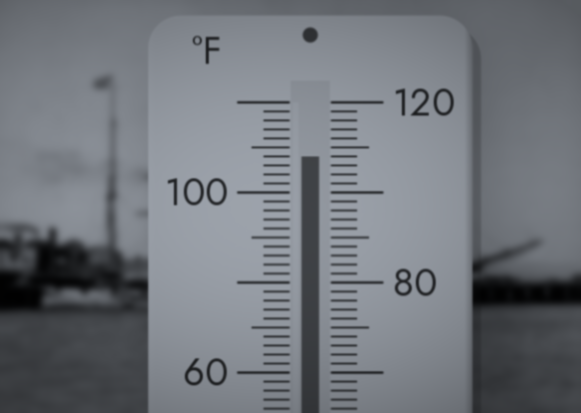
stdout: 108 °F
